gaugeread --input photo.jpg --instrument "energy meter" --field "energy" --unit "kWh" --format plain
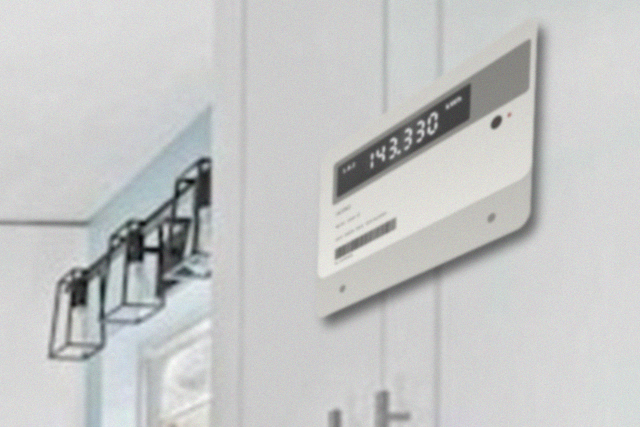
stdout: 143.330 kWh
